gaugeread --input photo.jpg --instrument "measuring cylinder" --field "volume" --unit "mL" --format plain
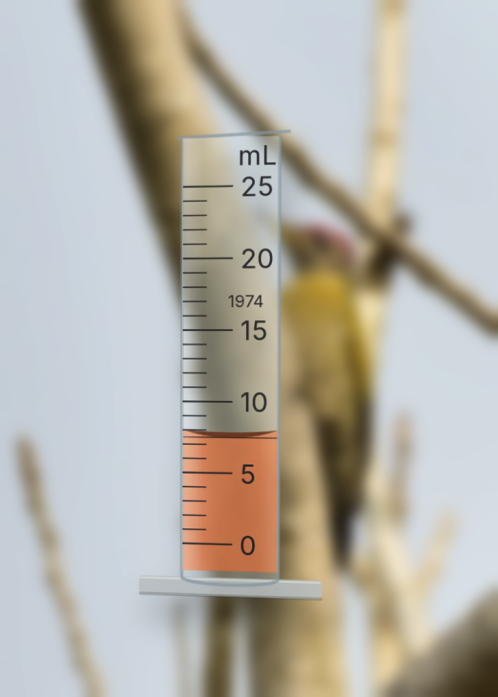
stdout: 7.5 mL
